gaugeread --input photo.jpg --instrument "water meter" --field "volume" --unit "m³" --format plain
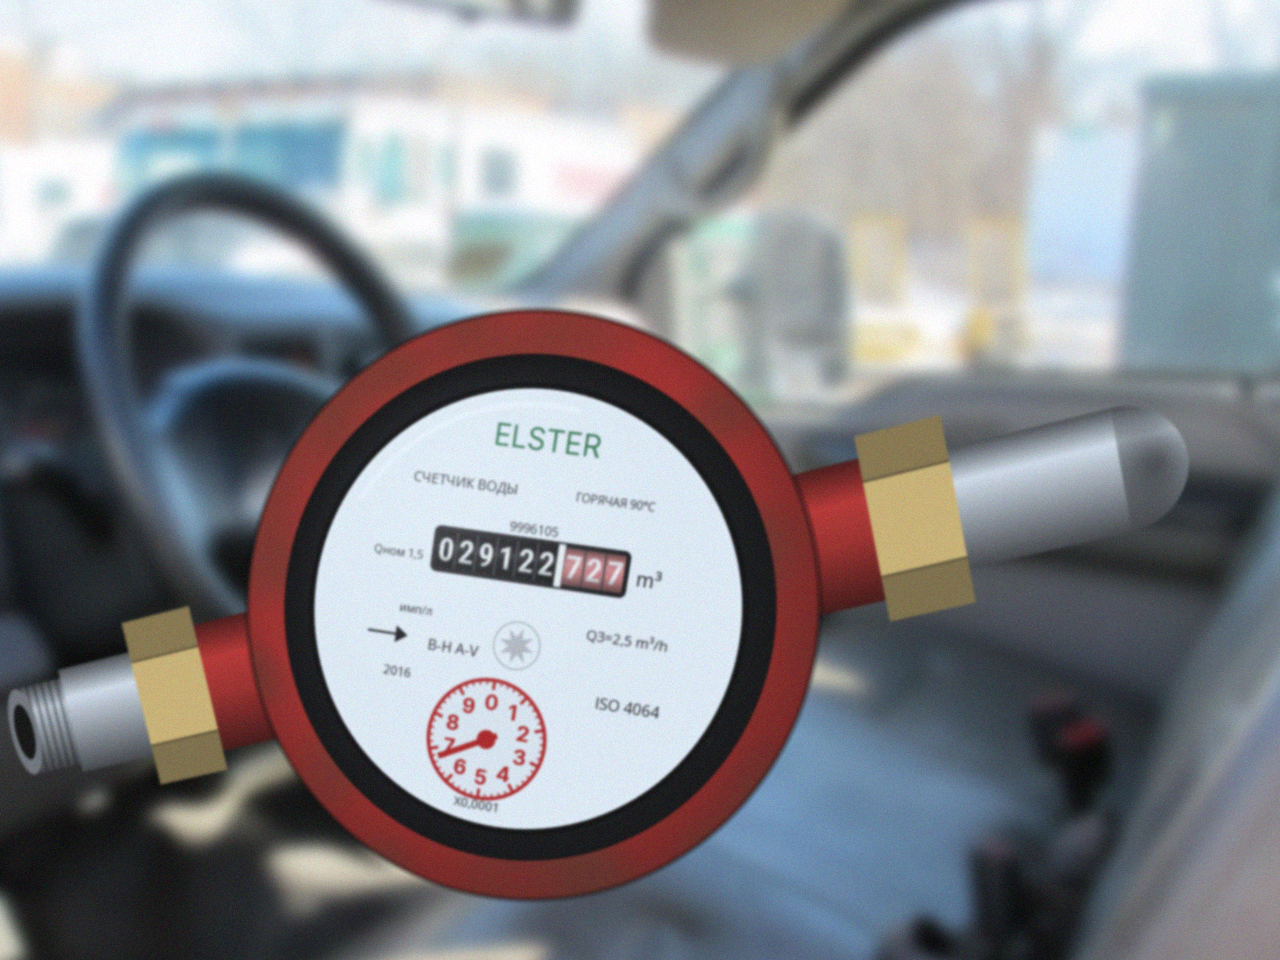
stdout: 29122.7276 m³
